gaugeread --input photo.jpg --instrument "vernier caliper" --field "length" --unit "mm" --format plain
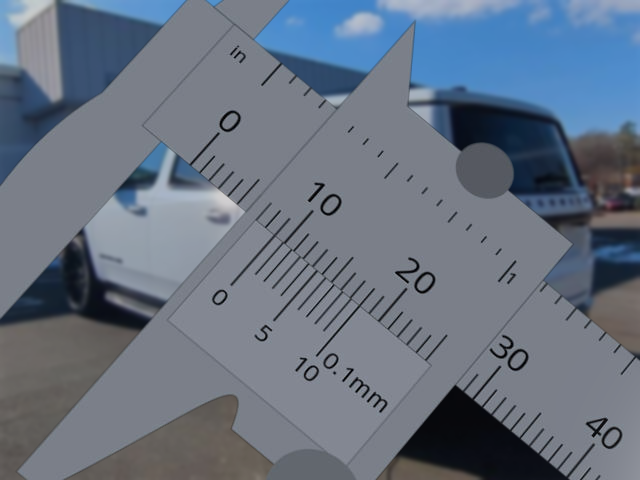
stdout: 9.0 mm
